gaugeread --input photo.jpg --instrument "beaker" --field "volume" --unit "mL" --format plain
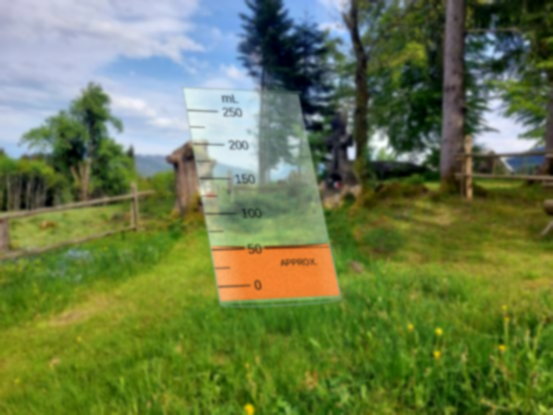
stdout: 50 mL
